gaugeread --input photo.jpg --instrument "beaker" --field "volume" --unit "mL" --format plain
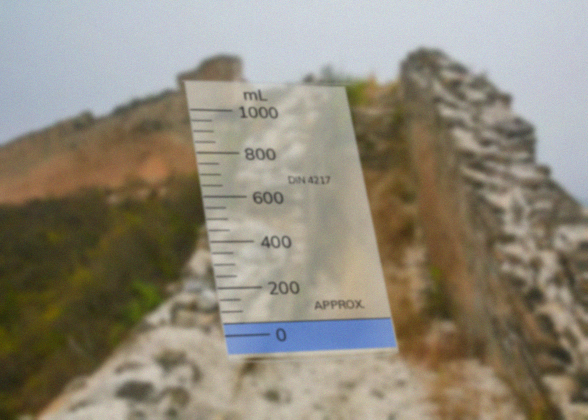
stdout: 50 mL
